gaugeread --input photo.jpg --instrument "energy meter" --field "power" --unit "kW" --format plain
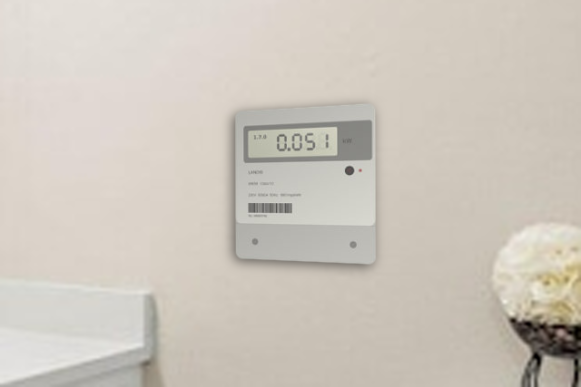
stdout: 0.051 kW
